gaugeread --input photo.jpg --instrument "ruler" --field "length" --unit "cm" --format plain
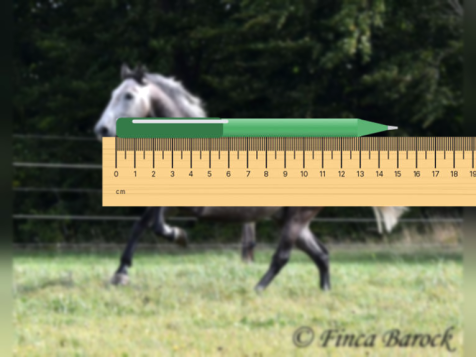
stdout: 15 cm
